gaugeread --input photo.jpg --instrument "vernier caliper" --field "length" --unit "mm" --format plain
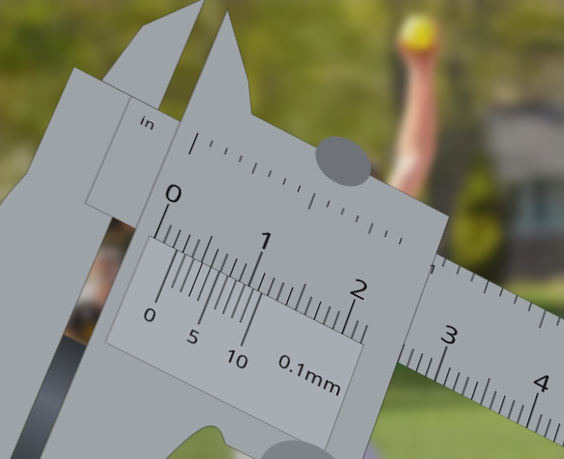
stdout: 2.4 mm
